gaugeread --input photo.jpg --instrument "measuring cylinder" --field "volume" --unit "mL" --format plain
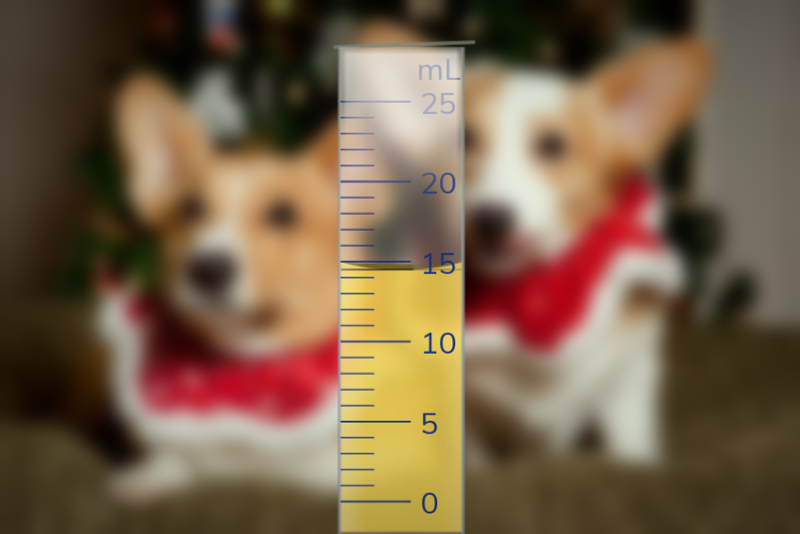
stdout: 14.5 mL
